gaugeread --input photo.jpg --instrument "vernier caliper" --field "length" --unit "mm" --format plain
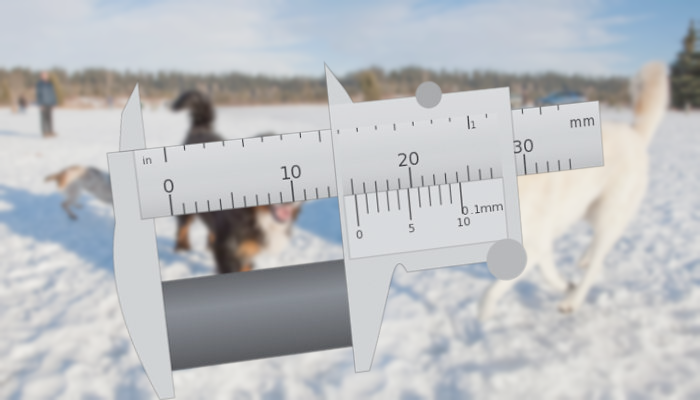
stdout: 15.2 mm
